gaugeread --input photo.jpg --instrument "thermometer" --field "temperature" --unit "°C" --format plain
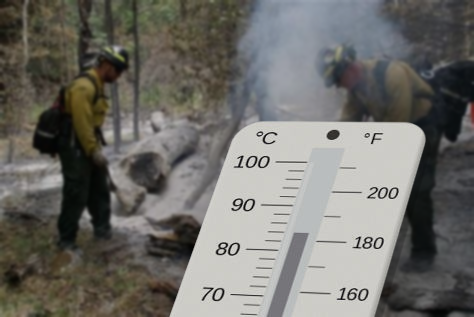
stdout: 84 °C
